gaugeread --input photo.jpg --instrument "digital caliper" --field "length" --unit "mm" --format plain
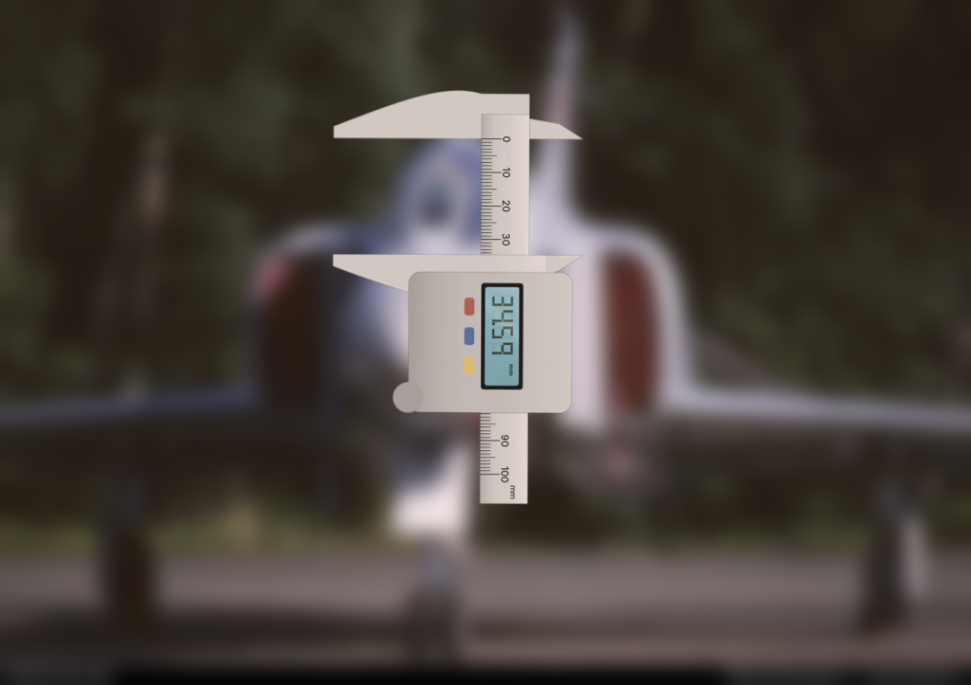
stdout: 34.59 mm
